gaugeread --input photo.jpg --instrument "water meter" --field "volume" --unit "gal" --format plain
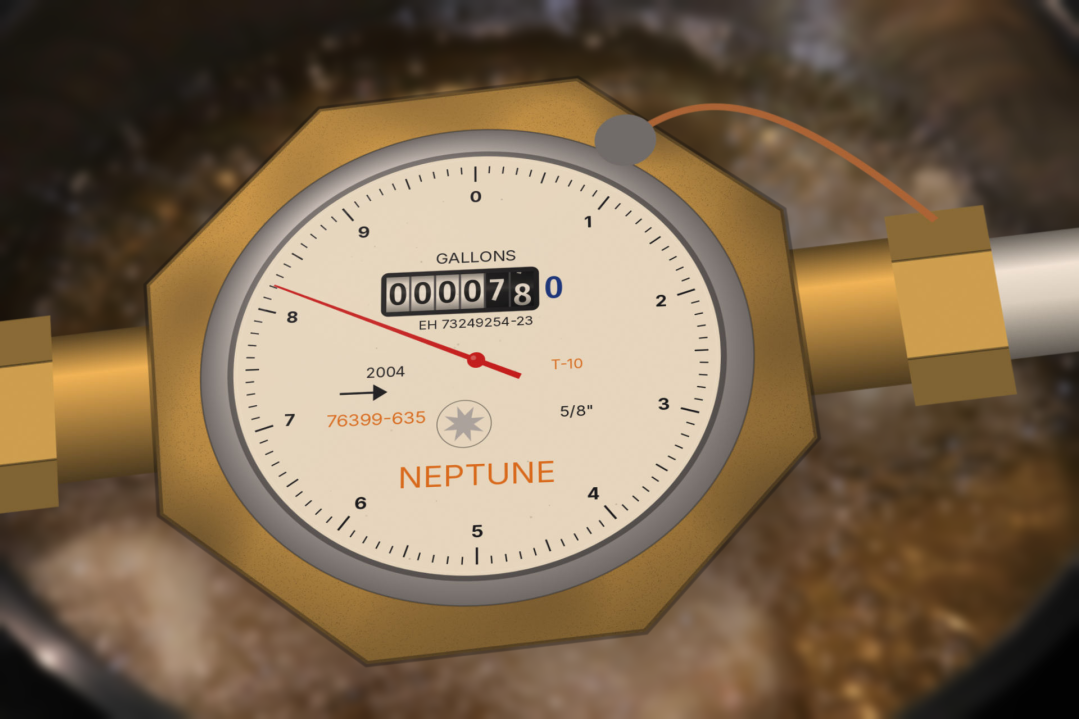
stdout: 778.2 gal
